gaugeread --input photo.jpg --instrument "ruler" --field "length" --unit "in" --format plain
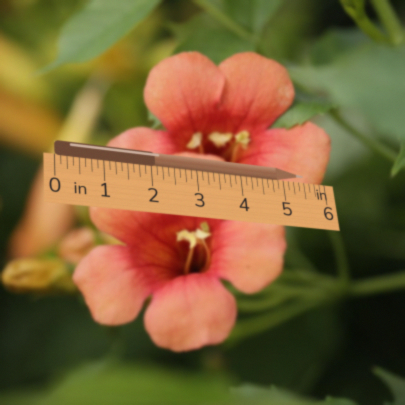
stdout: 5.5 in
